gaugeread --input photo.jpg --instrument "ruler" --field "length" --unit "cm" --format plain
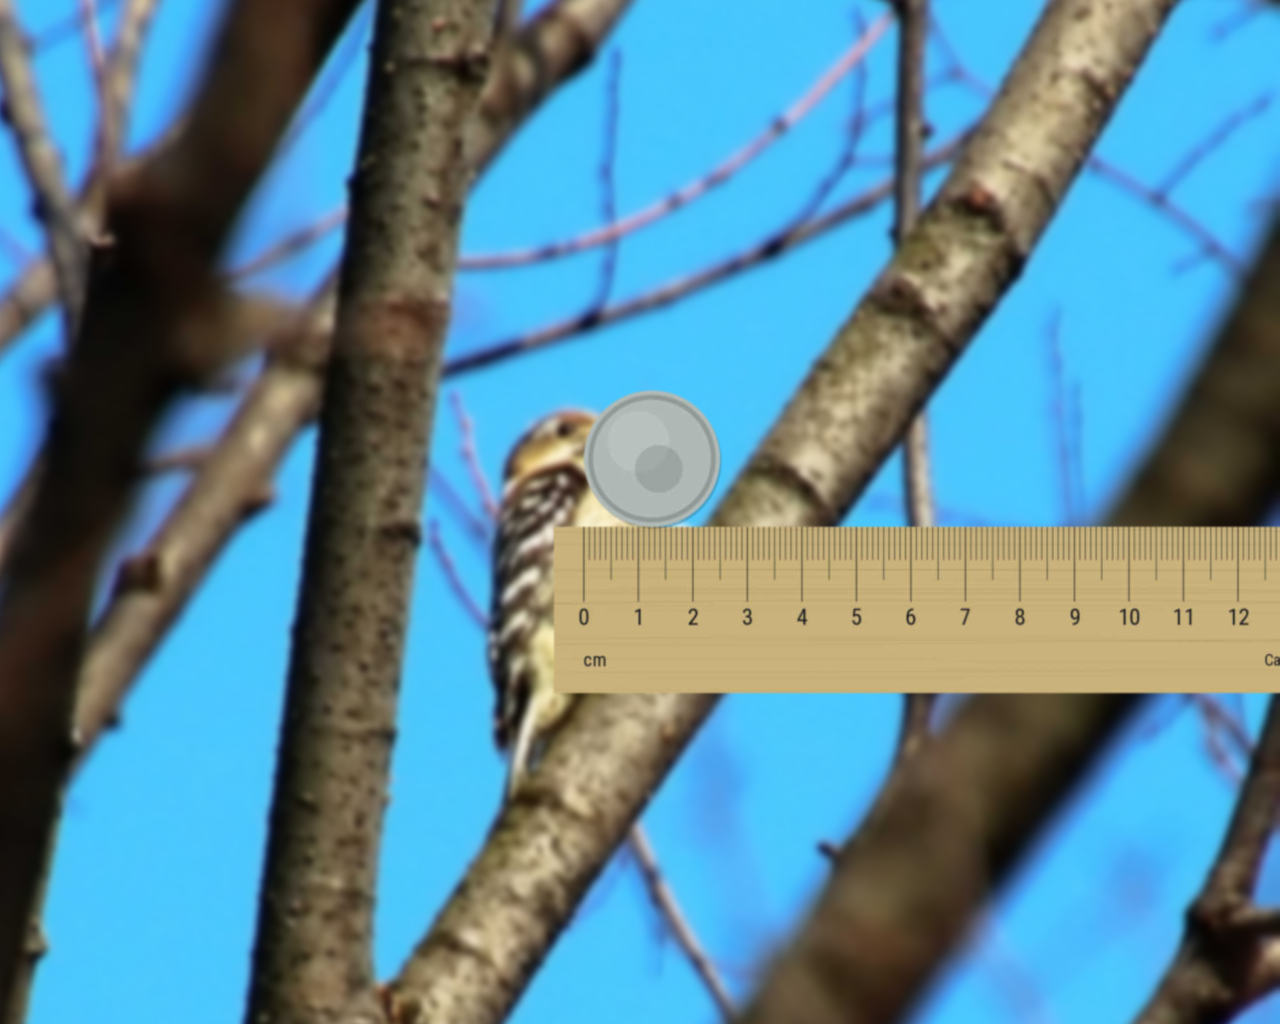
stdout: 2.5 cm
